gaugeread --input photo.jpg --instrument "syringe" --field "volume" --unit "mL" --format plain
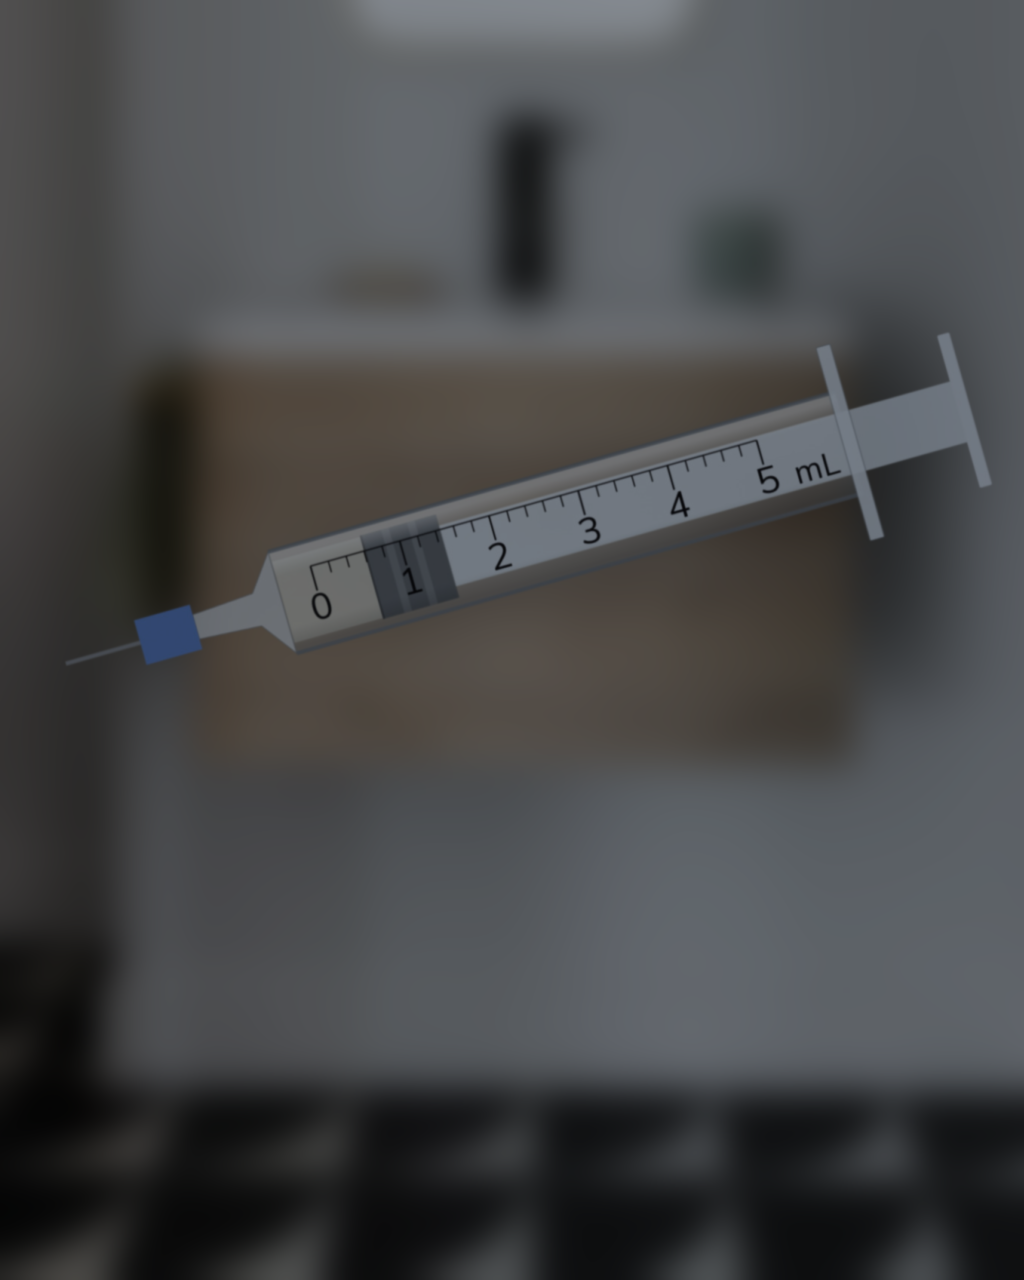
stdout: 0.6 mL
